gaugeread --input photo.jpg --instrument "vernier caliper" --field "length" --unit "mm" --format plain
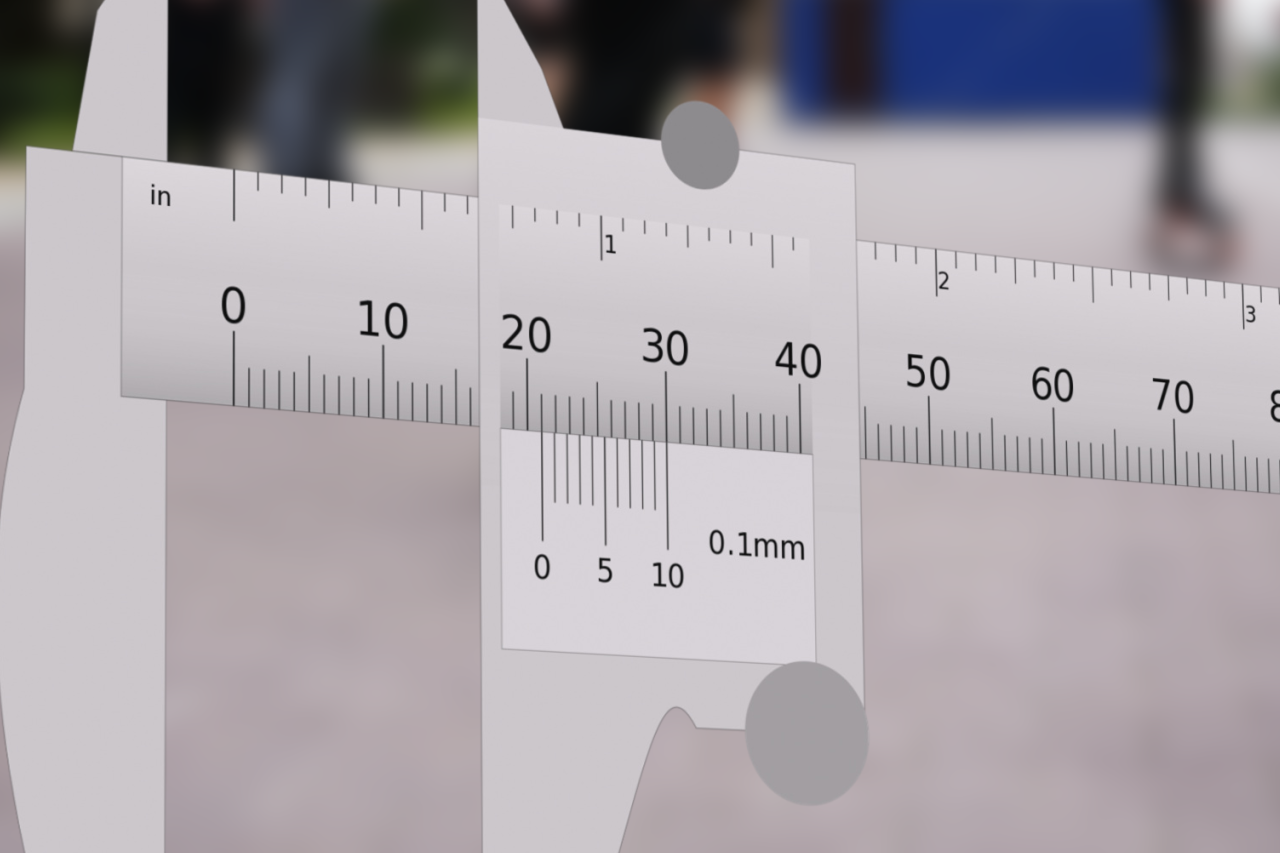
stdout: 21.0 mm
